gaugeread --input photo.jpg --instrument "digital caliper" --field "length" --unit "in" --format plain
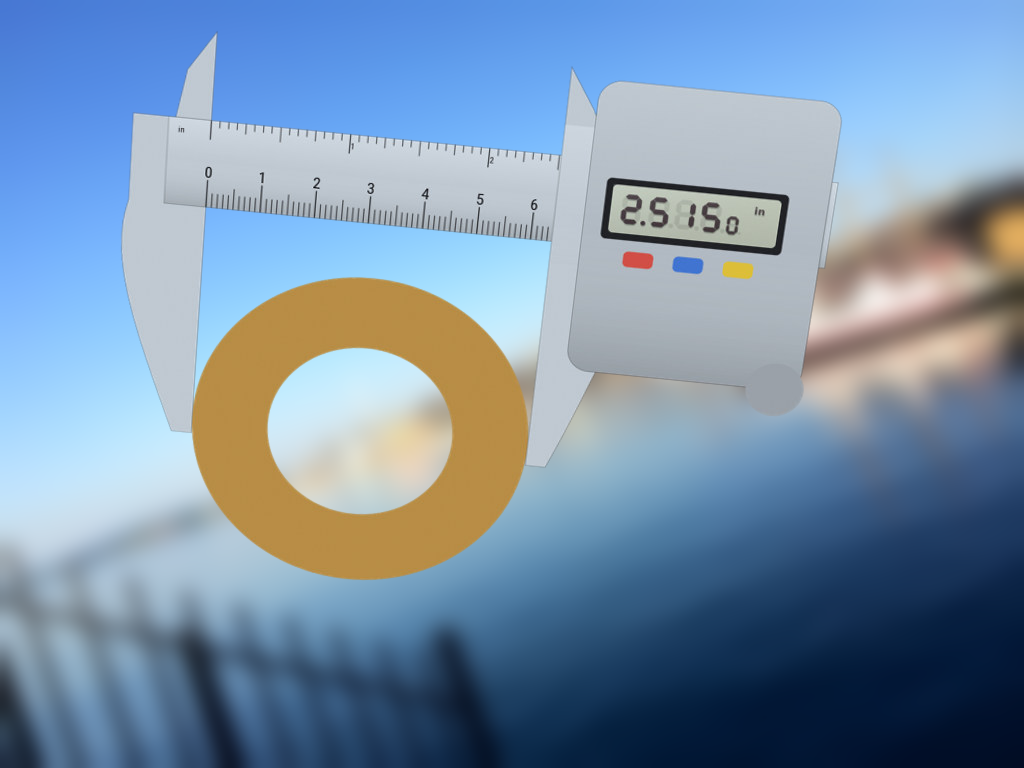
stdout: 2.5150 in
